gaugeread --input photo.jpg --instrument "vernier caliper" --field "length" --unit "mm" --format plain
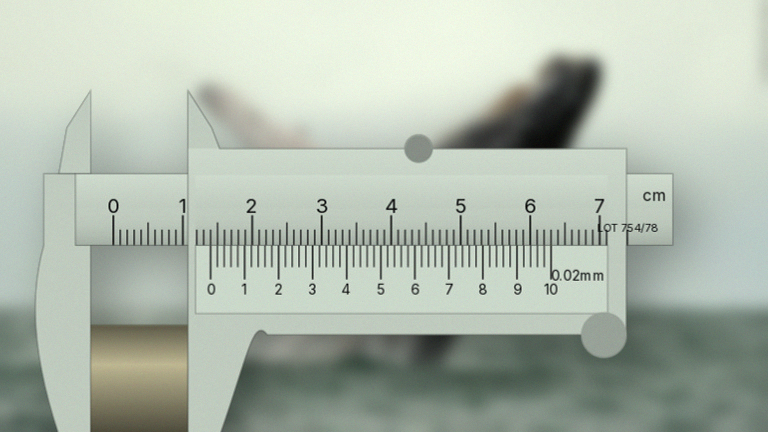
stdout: 14.0 mm
